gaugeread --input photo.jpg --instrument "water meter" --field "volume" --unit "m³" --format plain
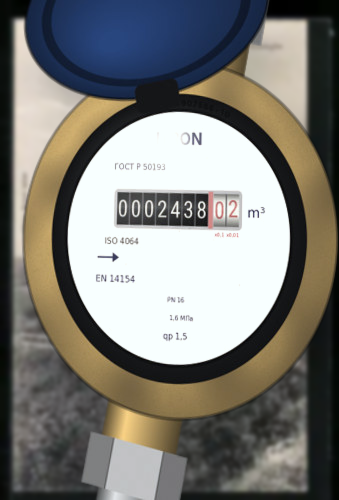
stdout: 2438.02 m³
